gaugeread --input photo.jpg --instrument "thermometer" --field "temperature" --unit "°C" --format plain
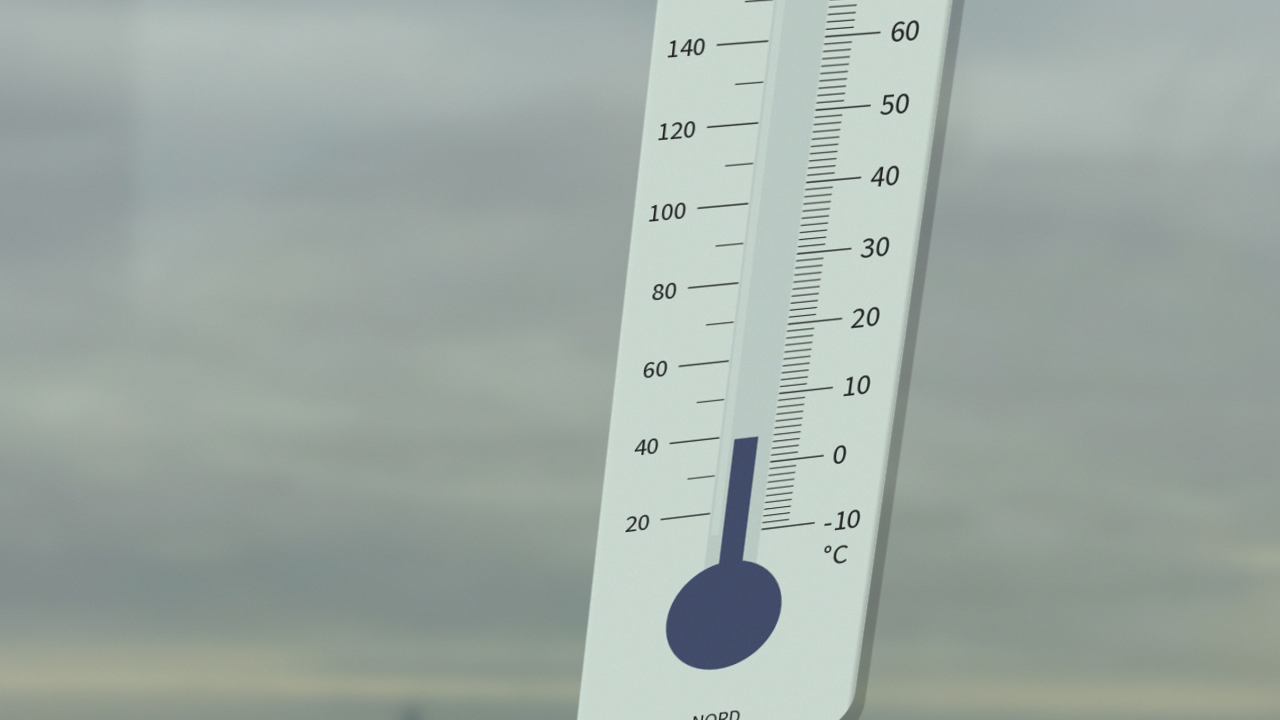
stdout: 4 °C
